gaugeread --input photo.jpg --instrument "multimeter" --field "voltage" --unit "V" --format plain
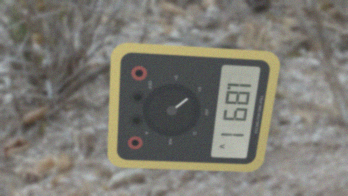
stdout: 1.891 V
